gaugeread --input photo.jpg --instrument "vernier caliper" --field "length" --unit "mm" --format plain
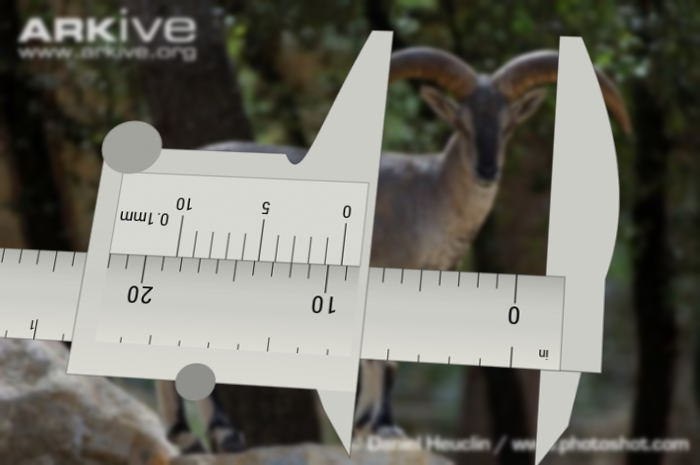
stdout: 9.3 mm
